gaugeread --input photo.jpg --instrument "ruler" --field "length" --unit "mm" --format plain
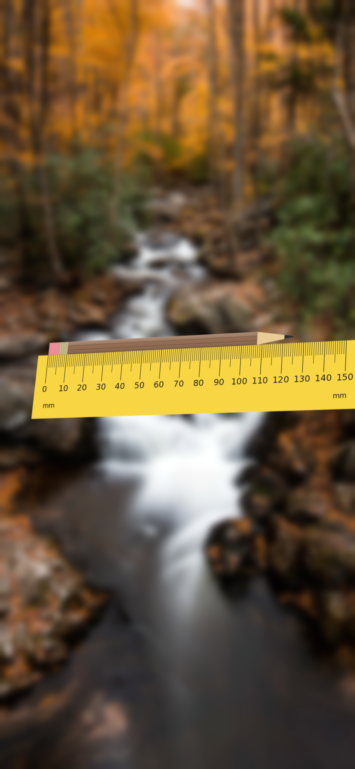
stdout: 125 mm
